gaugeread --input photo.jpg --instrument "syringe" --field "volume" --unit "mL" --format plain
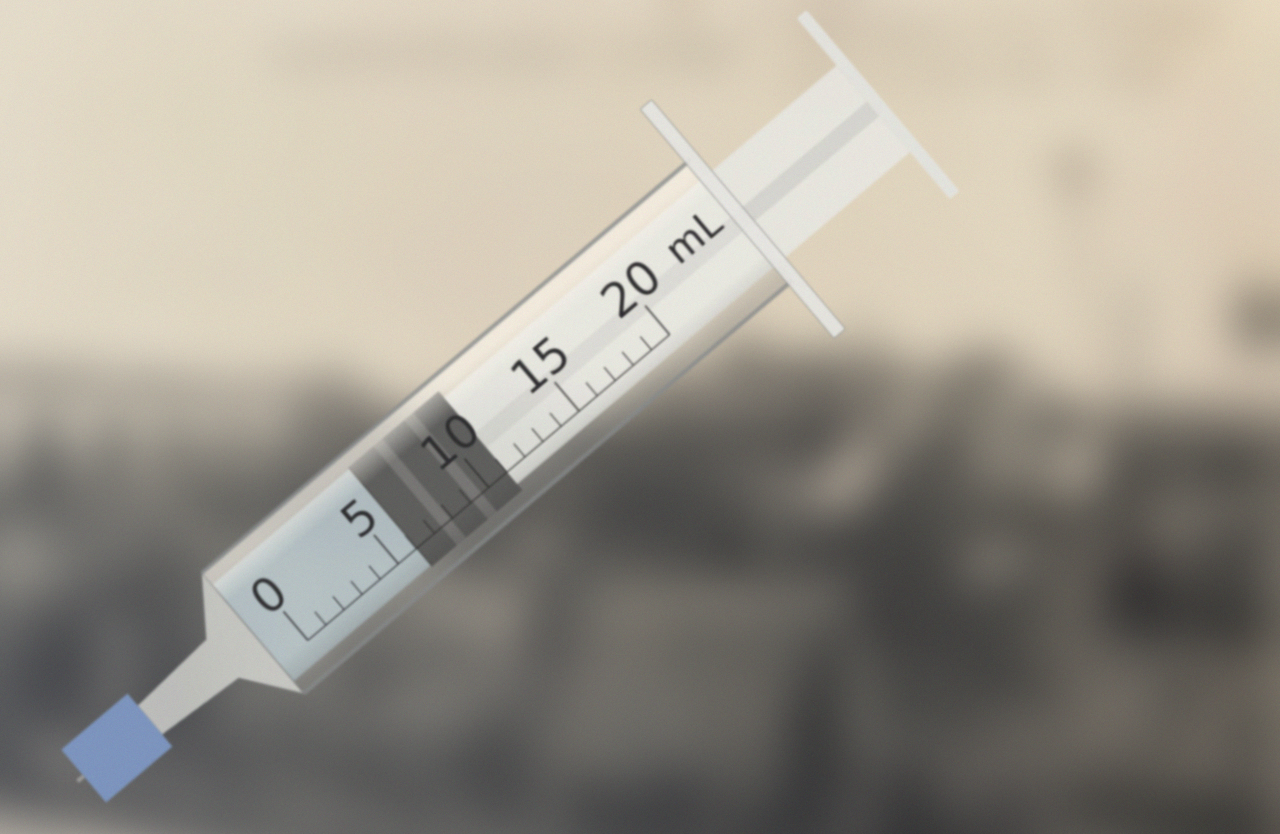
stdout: 6 mL
